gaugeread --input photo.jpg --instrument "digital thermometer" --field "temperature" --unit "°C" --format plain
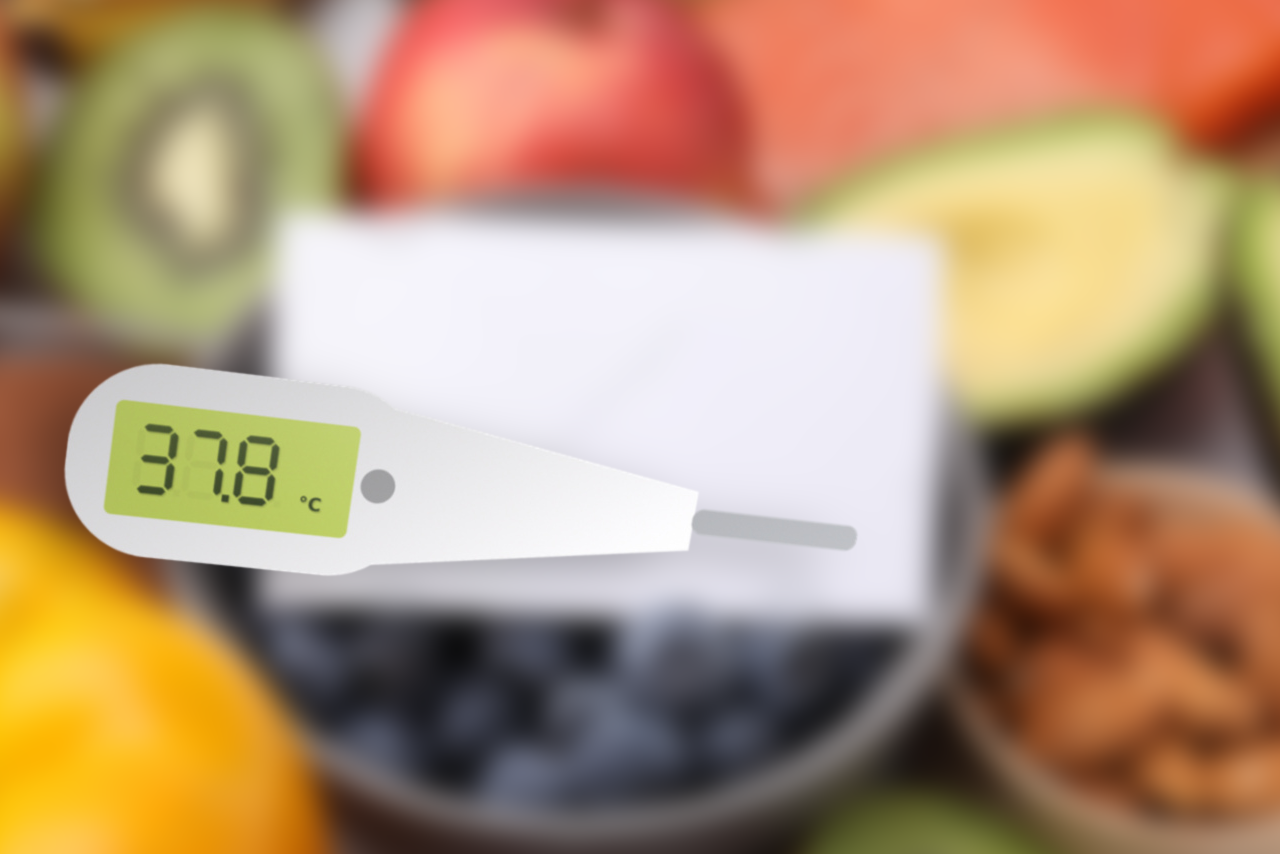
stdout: 37.8 °C
